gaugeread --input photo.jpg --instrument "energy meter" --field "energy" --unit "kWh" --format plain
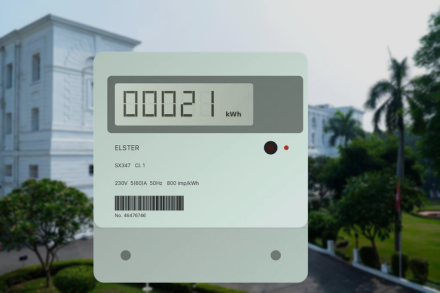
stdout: 21 kWh
